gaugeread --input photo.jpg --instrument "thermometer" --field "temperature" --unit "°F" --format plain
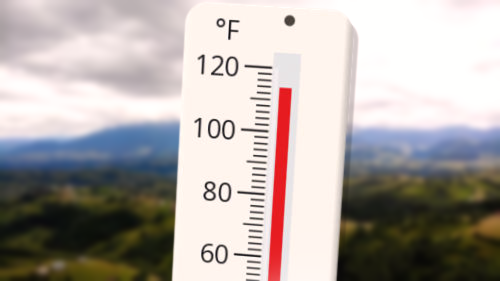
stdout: 114 °F
